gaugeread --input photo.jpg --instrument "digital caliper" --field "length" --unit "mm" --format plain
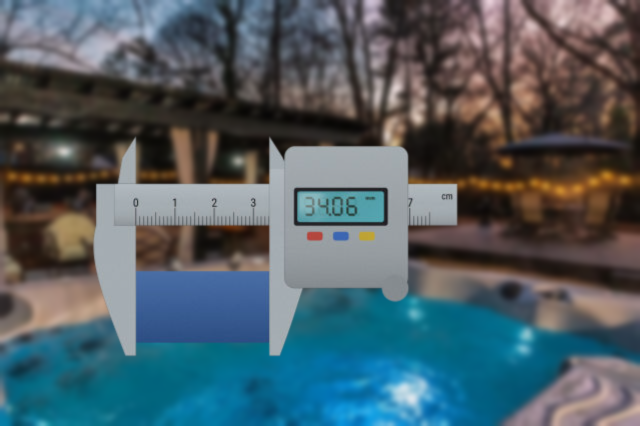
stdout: 34.06 mm
